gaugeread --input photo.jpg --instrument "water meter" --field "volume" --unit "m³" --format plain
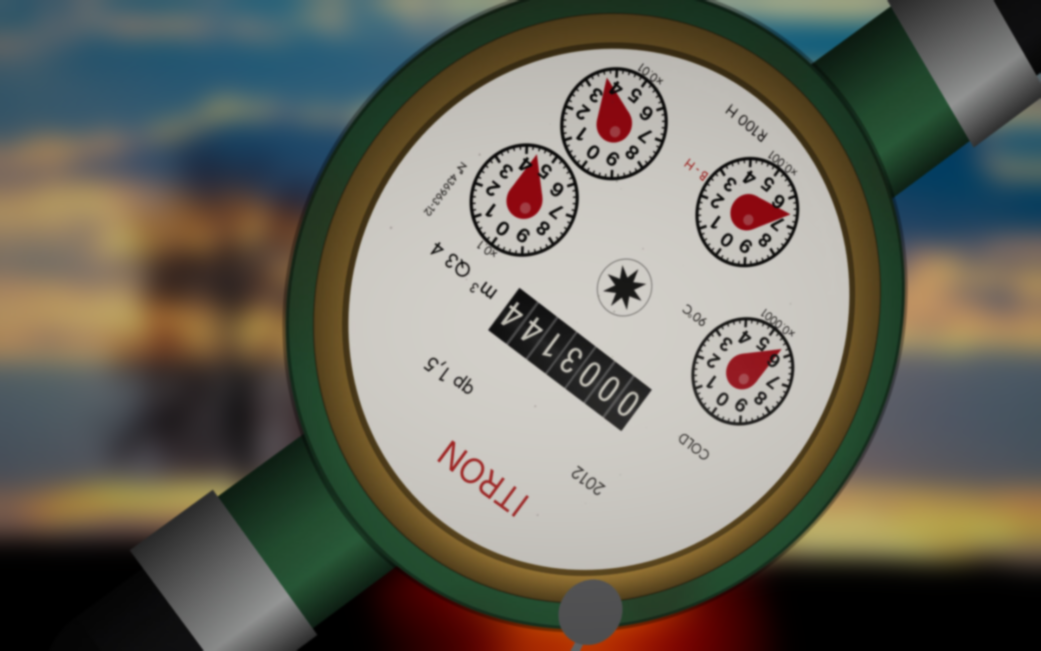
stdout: 3144.4365 m³
